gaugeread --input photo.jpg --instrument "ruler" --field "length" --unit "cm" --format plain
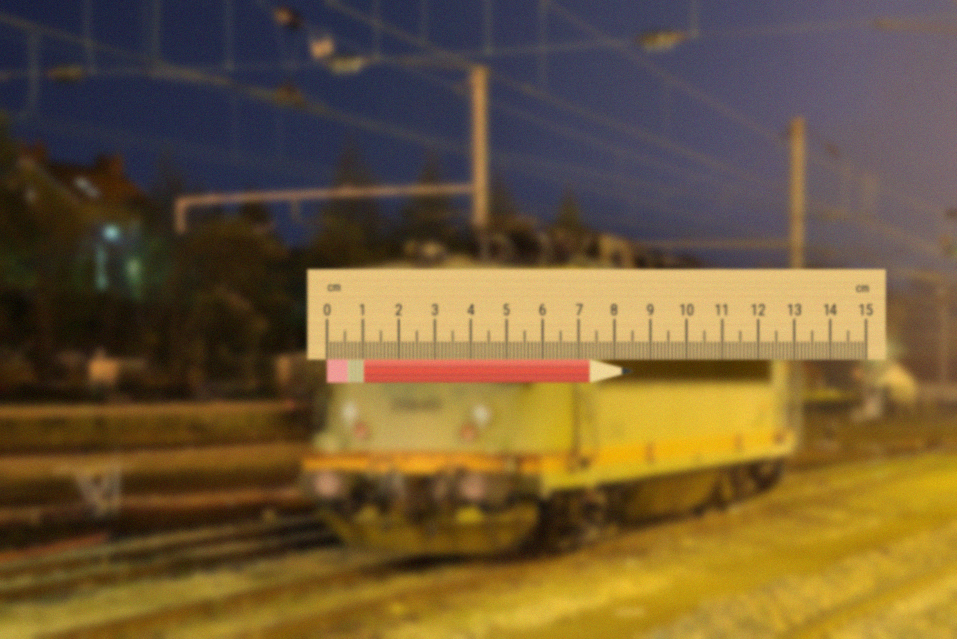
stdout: 8.5 cm
